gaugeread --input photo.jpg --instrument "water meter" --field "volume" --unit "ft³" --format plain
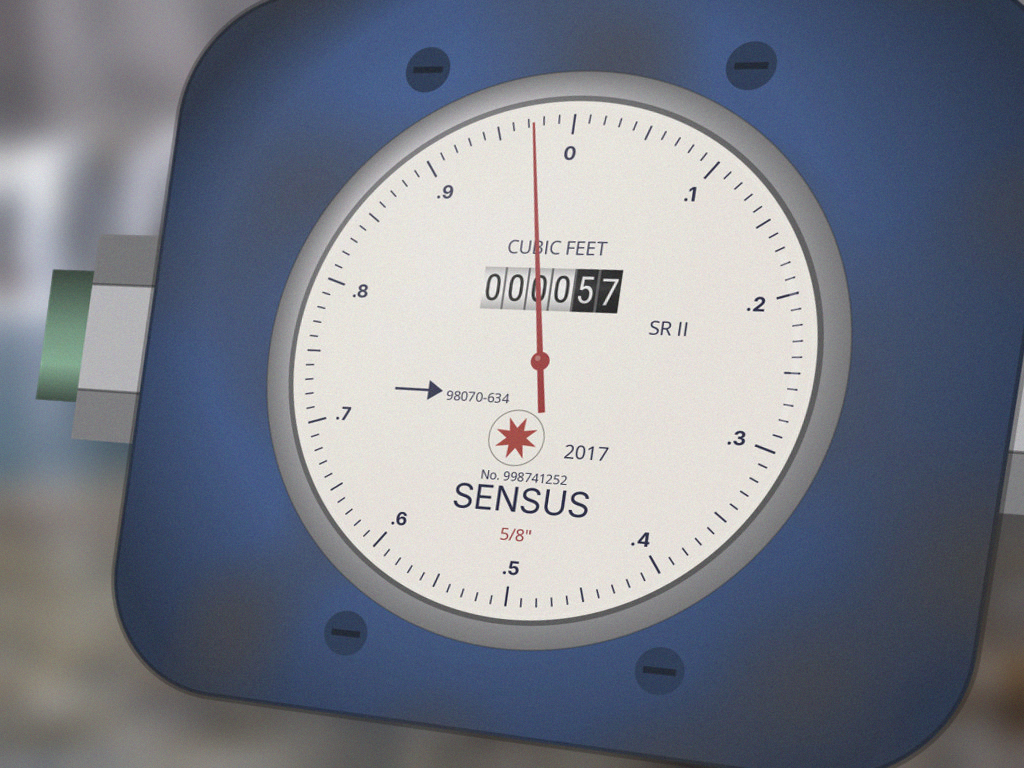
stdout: 56.97 ft³
